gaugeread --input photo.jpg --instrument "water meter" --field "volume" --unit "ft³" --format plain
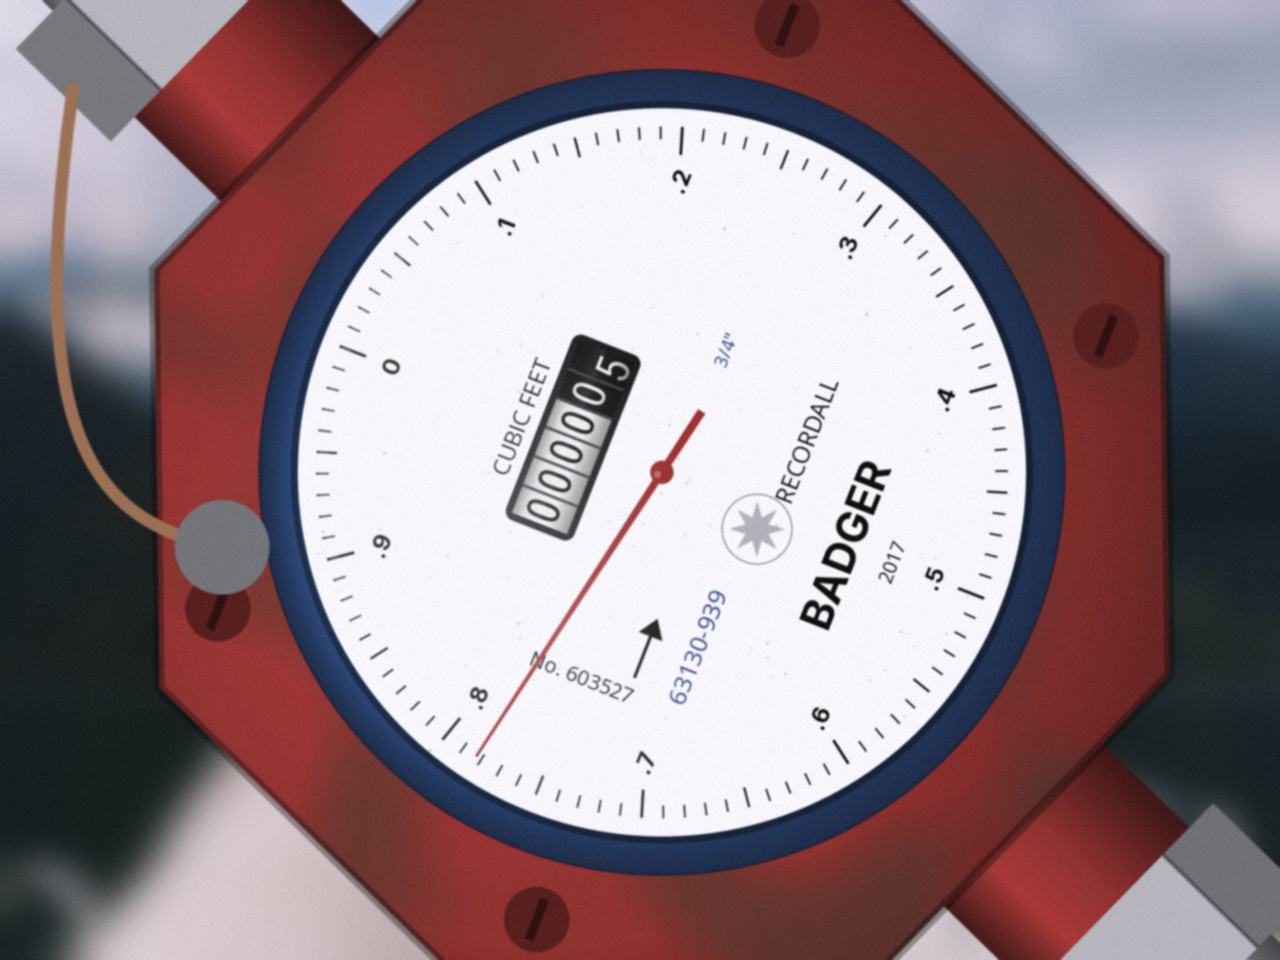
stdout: 4.78 ft³
